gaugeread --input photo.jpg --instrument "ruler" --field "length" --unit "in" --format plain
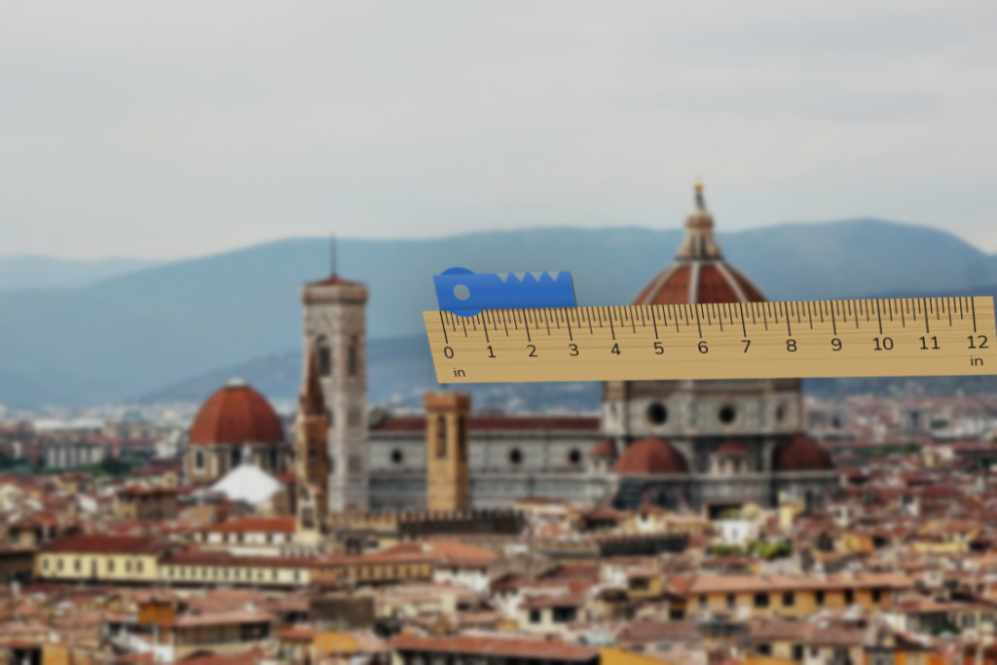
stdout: 3.25 in
